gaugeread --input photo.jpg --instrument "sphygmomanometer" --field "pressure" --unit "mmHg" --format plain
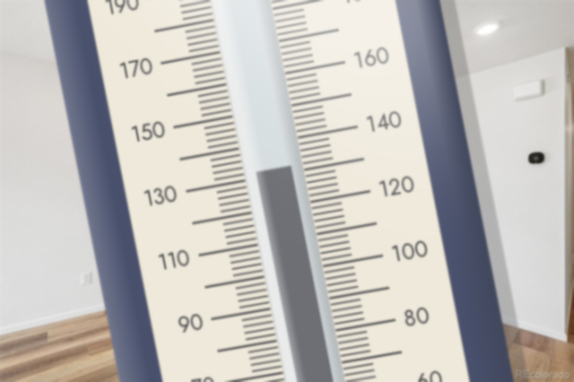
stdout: 132 mmHg
